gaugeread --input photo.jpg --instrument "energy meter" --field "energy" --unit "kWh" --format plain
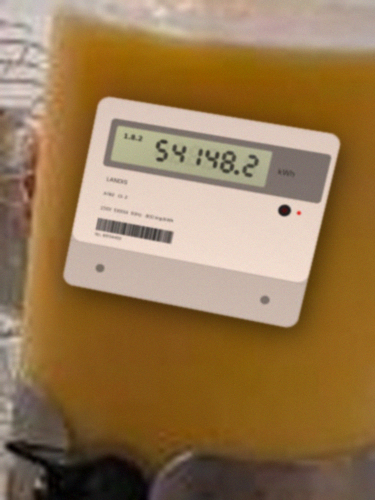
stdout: 54148.2 kWh
